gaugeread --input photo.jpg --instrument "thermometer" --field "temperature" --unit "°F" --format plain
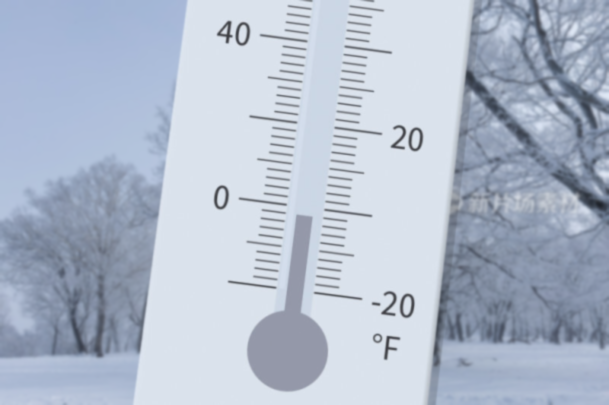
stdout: -2 °F
